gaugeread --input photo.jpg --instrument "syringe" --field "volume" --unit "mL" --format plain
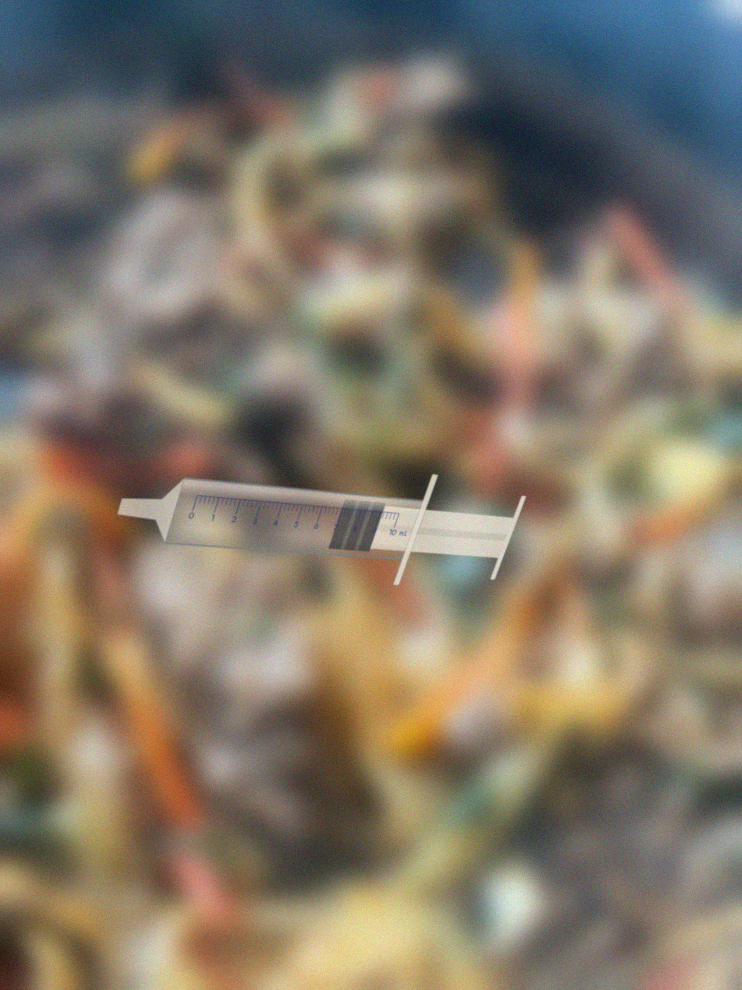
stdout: 7 mL
